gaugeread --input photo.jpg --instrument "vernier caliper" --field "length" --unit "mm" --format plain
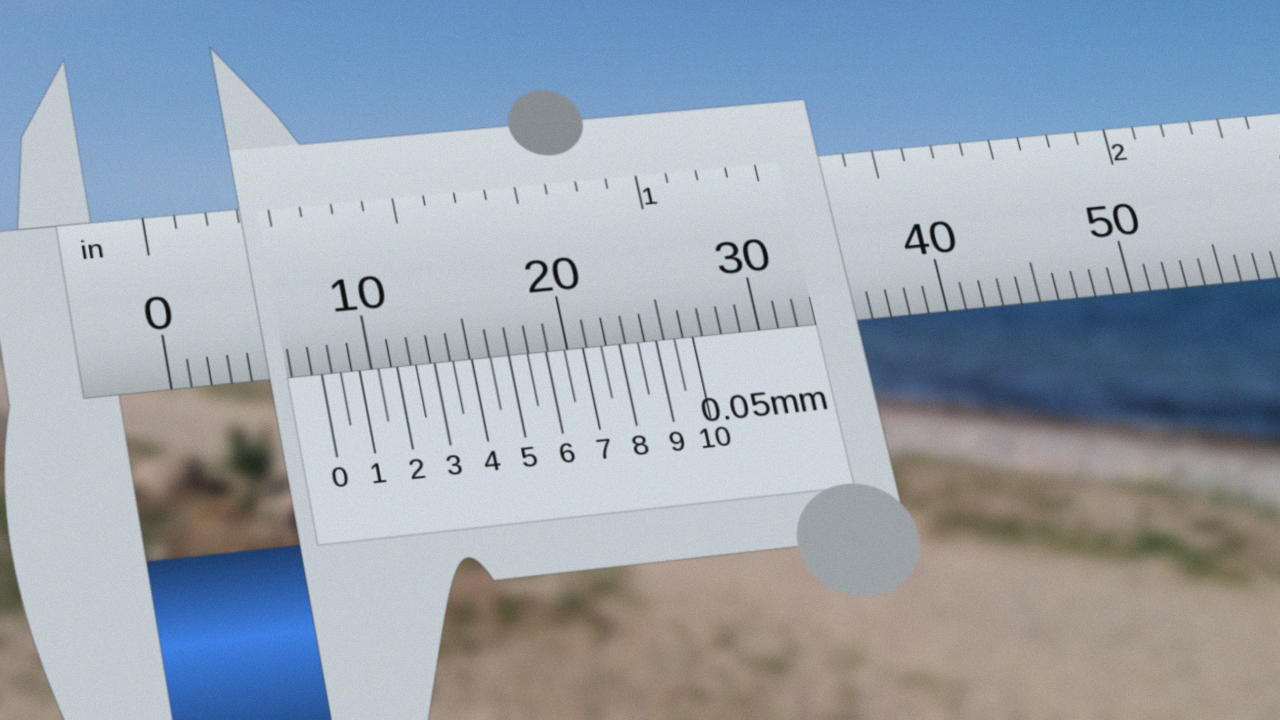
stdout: 7.5 mm
